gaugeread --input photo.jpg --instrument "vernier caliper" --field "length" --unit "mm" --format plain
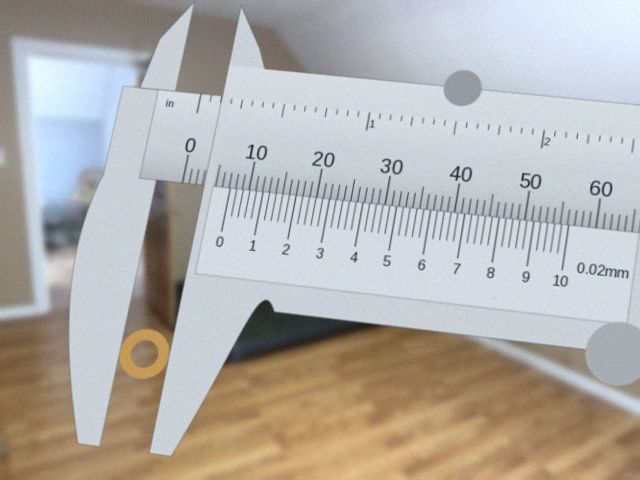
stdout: 7.2 mm
